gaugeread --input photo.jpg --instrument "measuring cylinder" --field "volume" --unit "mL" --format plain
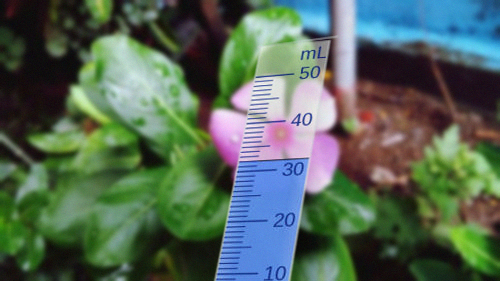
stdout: 32 mL
